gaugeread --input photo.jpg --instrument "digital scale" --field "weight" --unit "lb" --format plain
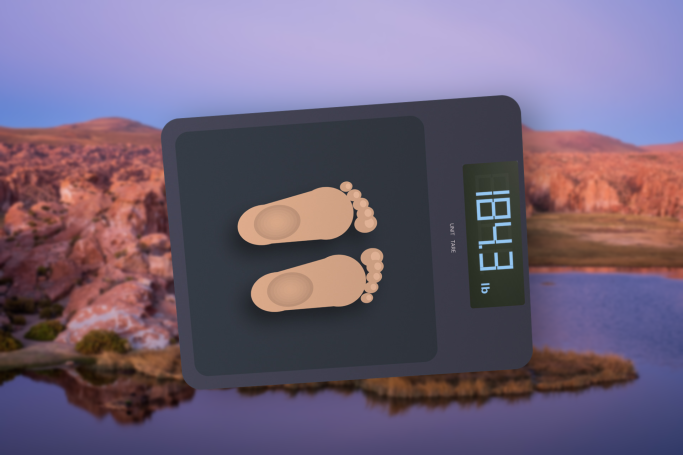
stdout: 184.3 lb
